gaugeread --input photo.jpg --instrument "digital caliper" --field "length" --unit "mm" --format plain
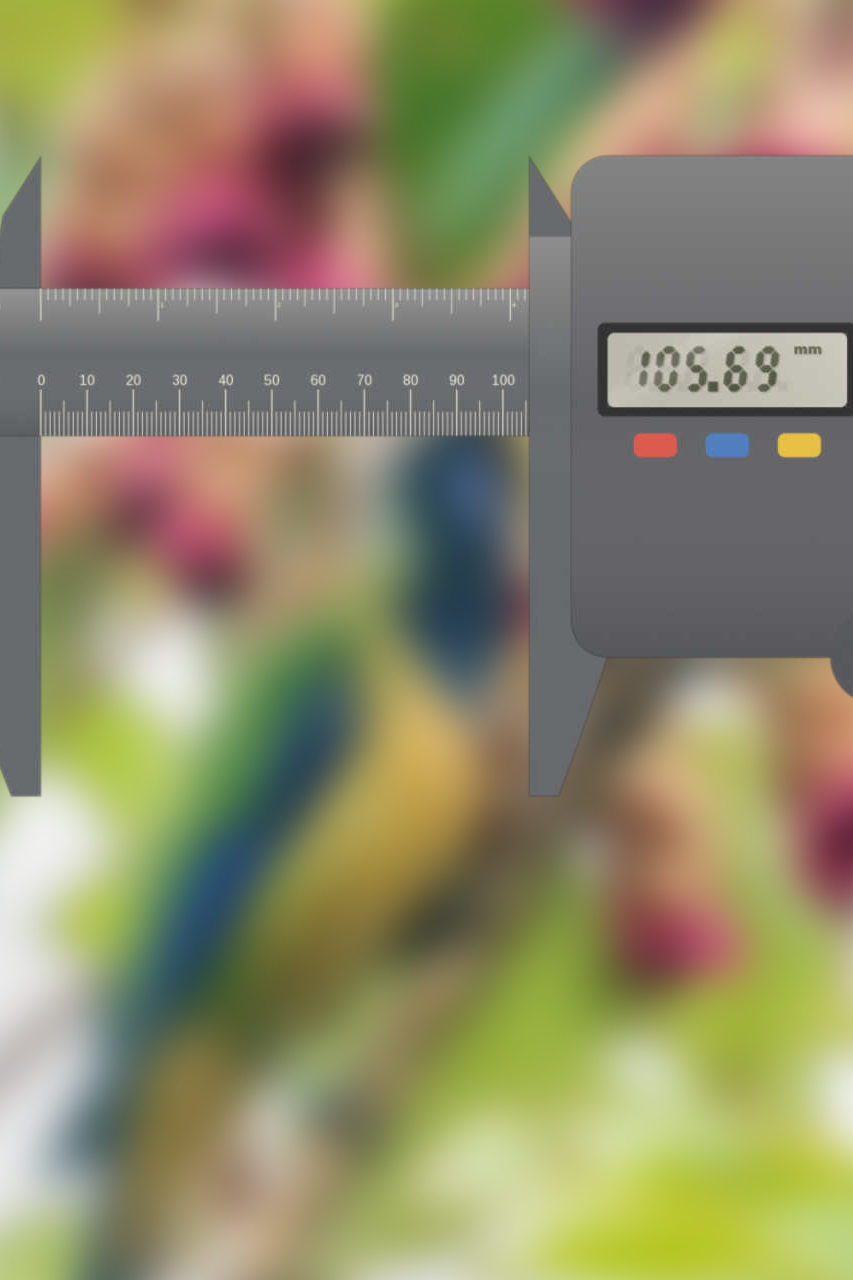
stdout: 105.69 mm
